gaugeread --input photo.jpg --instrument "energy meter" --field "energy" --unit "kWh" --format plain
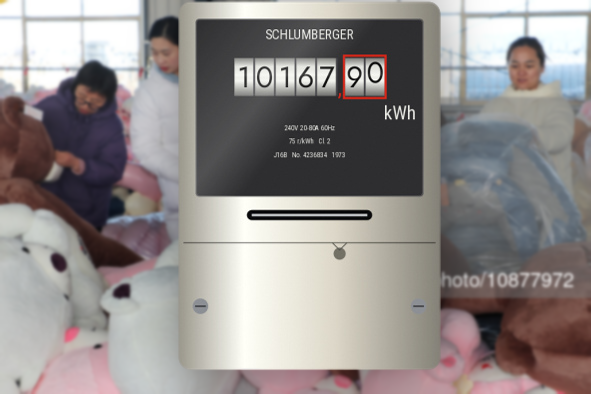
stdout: 10167.90 kWh
